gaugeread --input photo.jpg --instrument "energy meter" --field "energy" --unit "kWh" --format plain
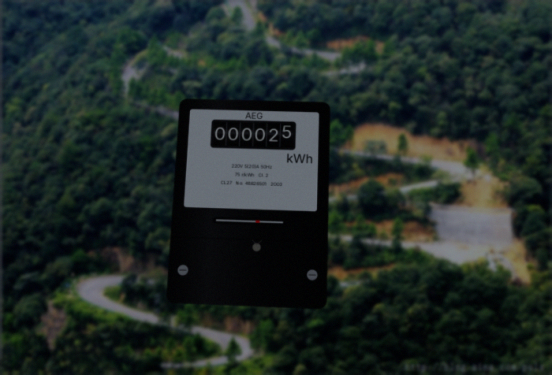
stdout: 25 kWh
